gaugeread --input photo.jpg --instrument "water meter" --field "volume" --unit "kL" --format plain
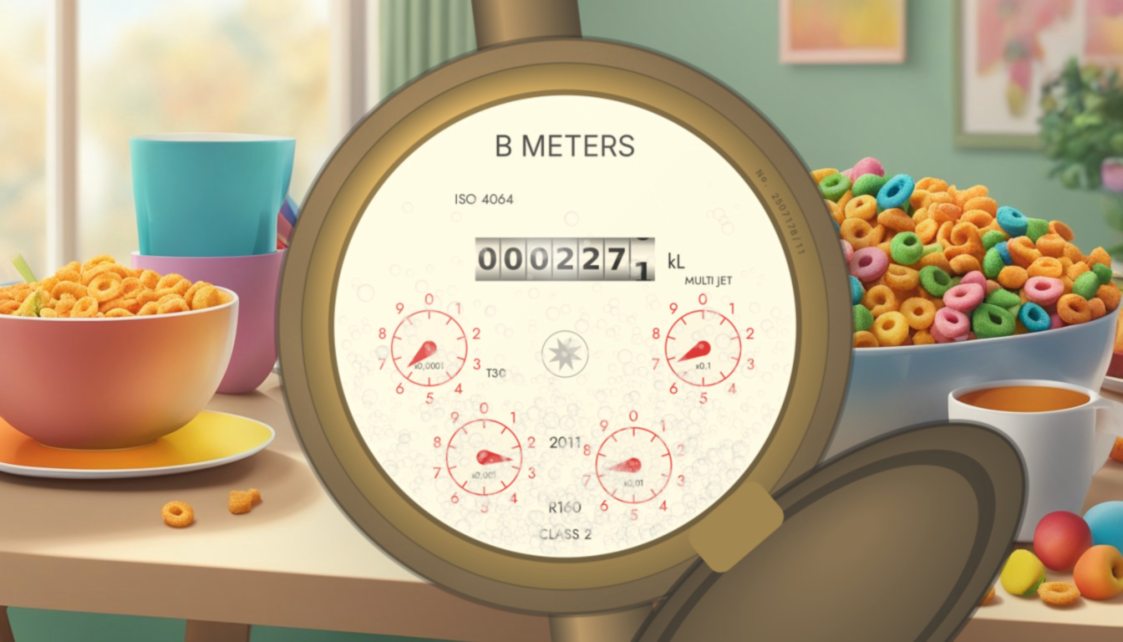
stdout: 2270.6726 kL
